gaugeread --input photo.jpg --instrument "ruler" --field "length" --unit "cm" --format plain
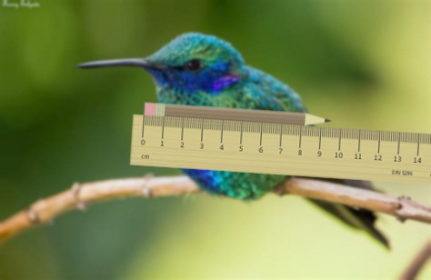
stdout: 9.5 cm
